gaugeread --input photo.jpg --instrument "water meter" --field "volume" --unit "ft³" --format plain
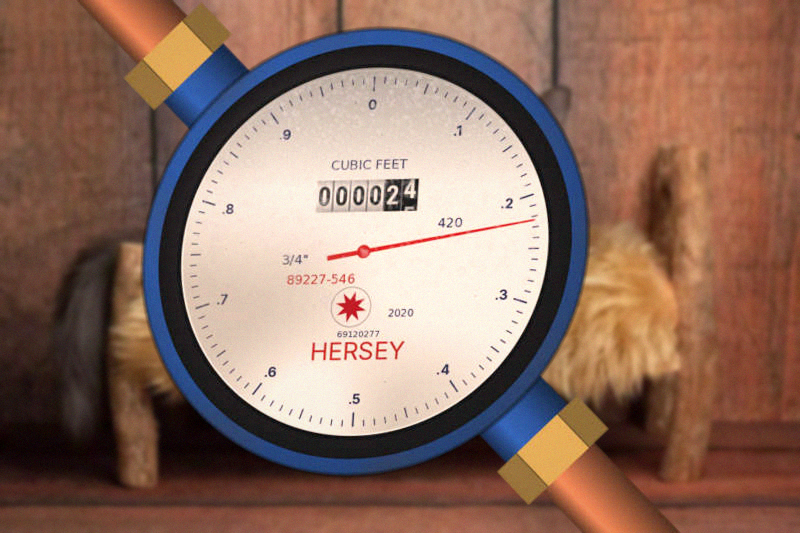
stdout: 24.22 ft³
